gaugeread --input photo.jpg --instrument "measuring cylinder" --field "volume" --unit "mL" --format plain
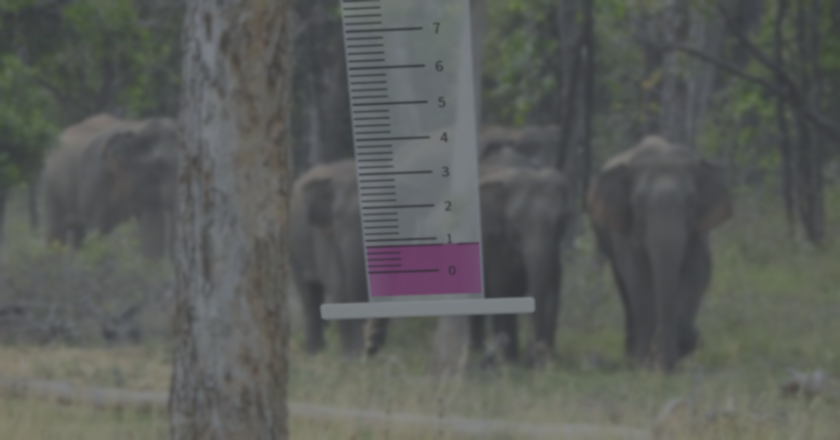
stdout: 0.8 mL
